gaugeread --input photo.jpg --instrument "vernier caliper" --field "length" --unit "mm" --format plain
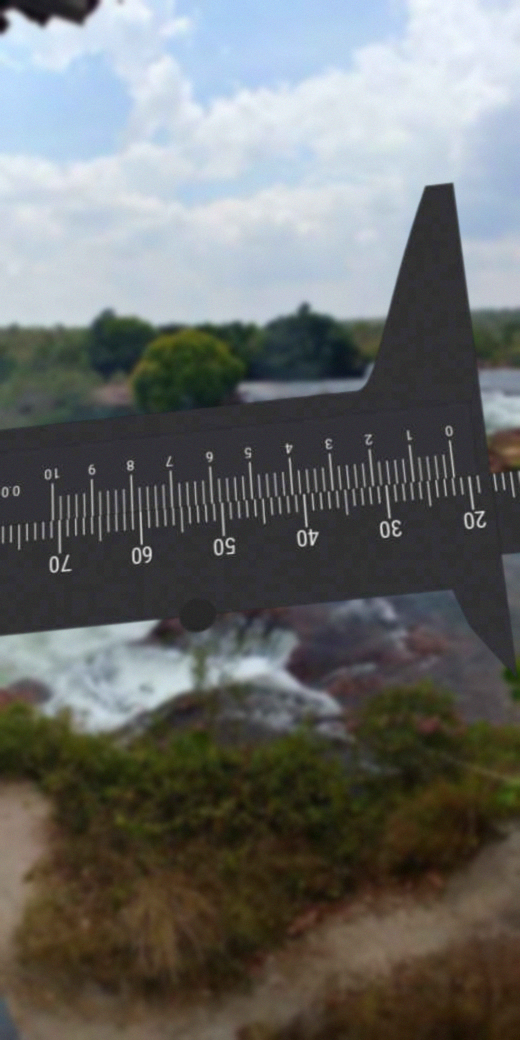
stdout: 21.8 mm
